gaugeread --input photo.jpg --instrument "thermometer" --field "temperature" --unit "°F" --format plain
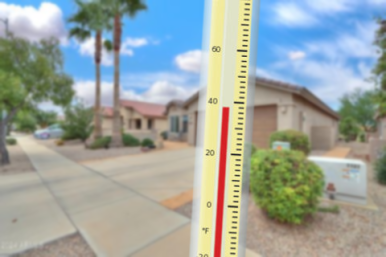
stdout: 38 °F
